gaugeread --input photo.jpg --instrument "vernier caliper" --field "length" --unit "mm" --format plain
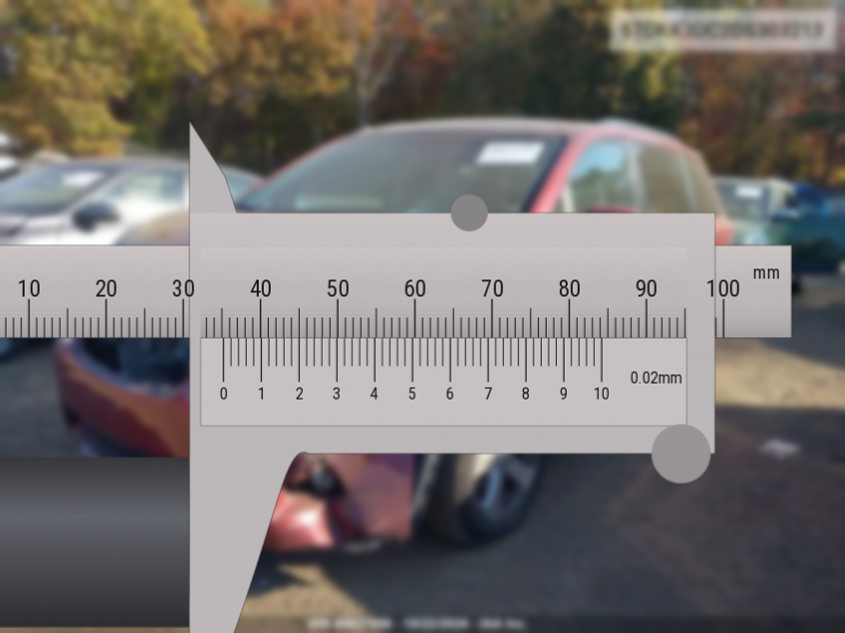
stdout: 35.2 mm
